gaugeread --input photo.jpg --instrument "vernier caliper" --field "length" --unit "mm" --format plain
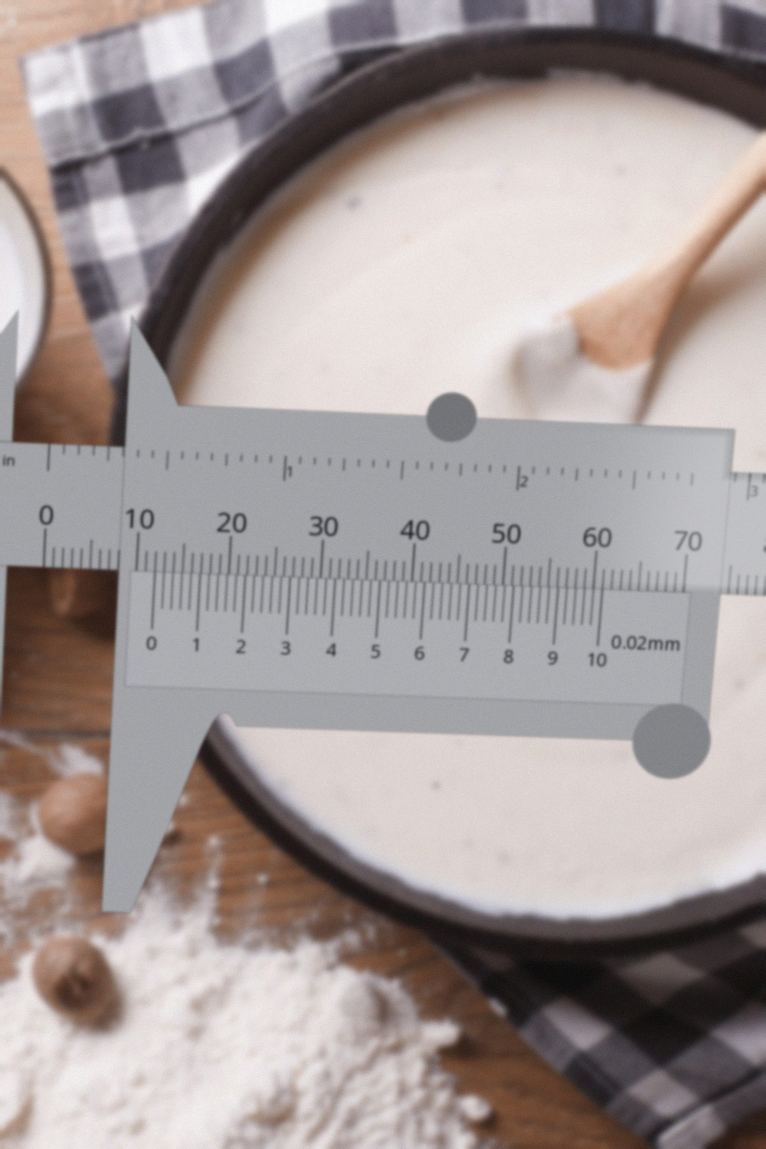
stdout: 12.0 mm
